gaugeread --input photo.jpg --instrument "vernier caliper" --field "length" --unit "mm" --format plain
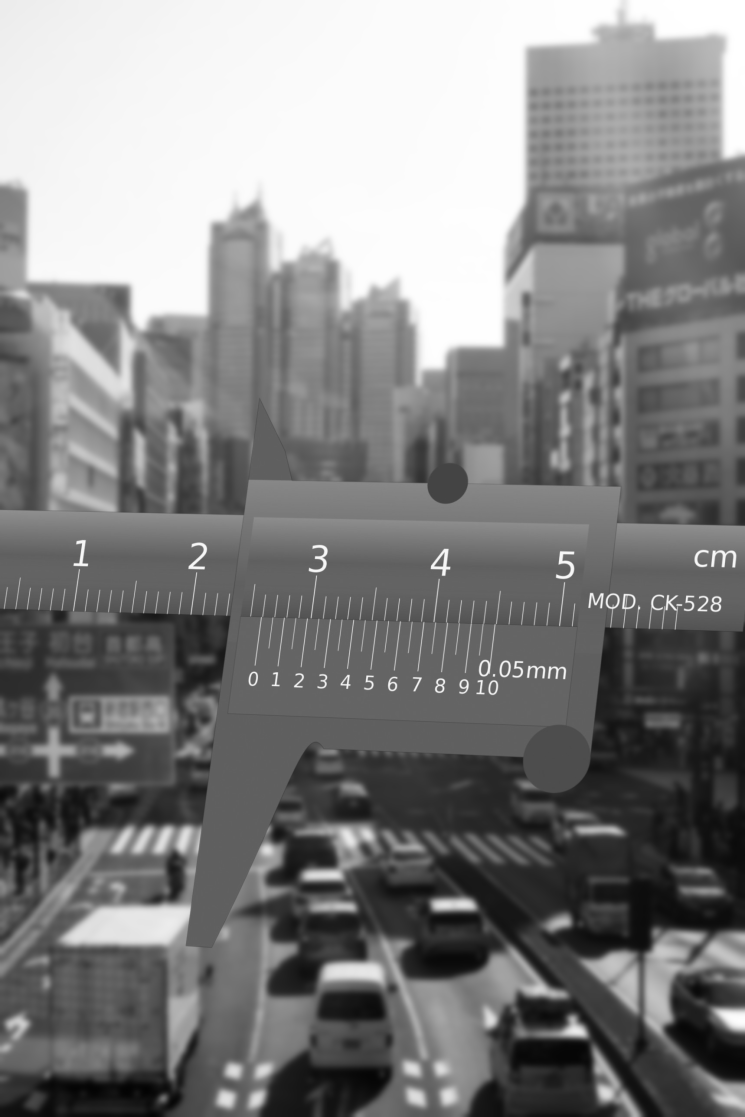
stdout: 25.9 mm
